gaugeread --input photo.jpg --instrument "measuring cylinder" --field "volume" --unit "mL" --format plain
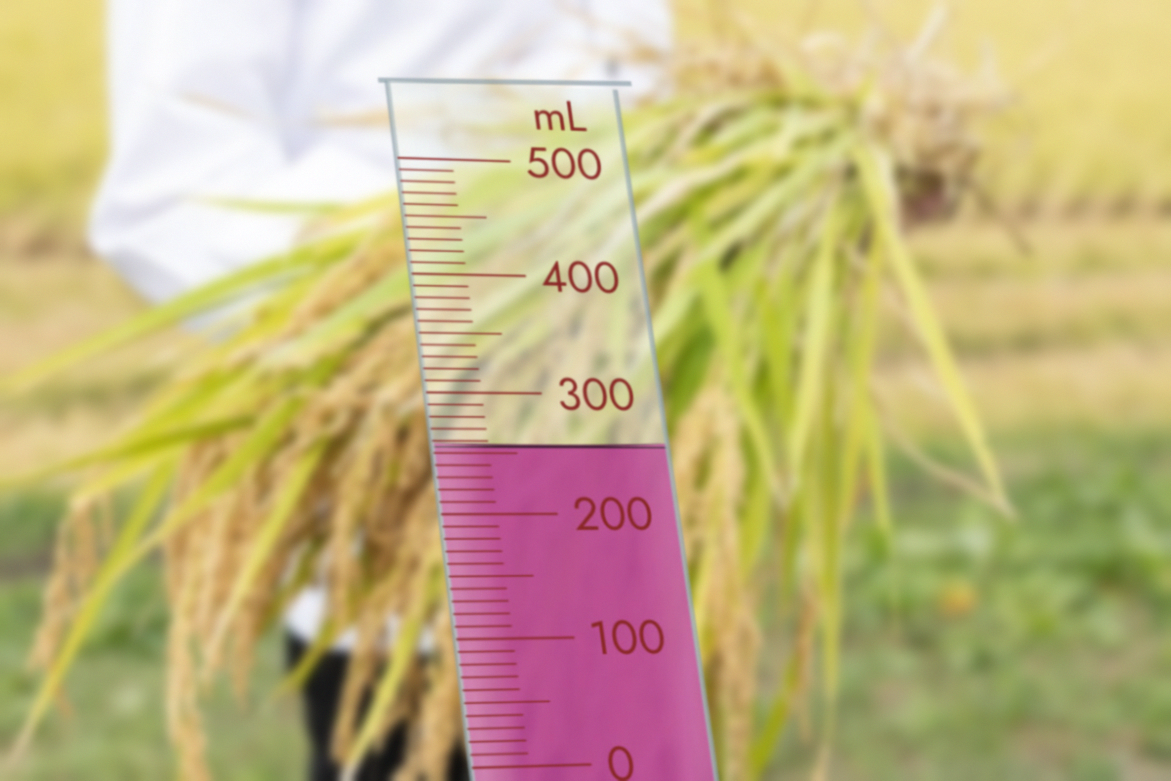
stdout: 255 mL
